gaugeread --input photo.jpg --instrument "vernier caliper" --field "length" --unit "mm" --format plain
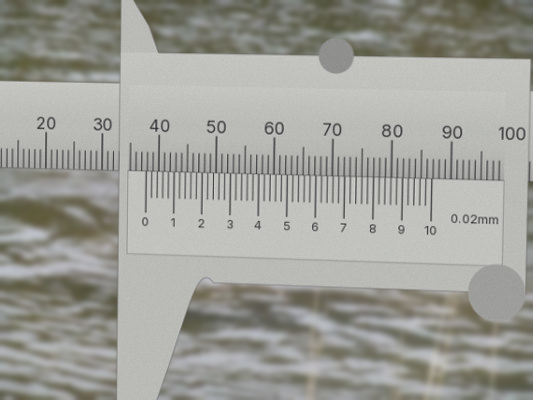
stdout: 37.8 mm
